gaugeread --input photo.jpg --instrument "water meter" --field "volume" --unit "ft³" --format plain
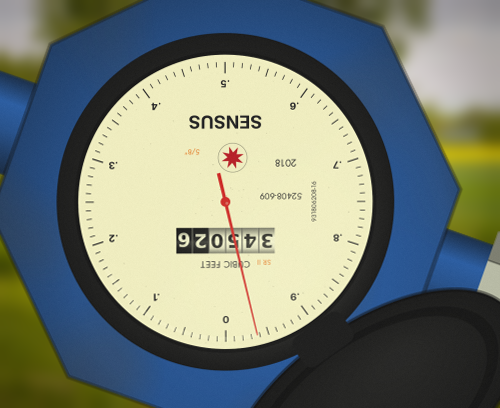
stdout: 345025.96 ft³
